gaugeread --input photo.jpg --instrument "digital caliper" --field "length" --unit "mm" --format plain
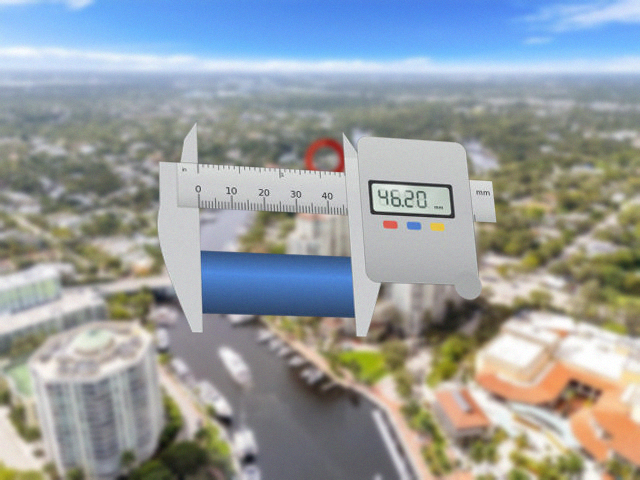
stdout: 46.20 mm
